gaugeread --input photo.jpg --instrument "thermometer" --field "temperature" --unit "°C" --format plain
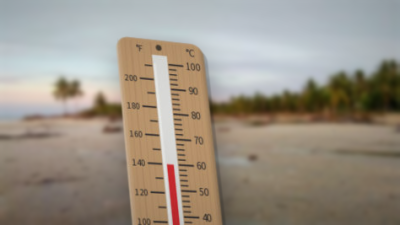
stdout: 60 °C
